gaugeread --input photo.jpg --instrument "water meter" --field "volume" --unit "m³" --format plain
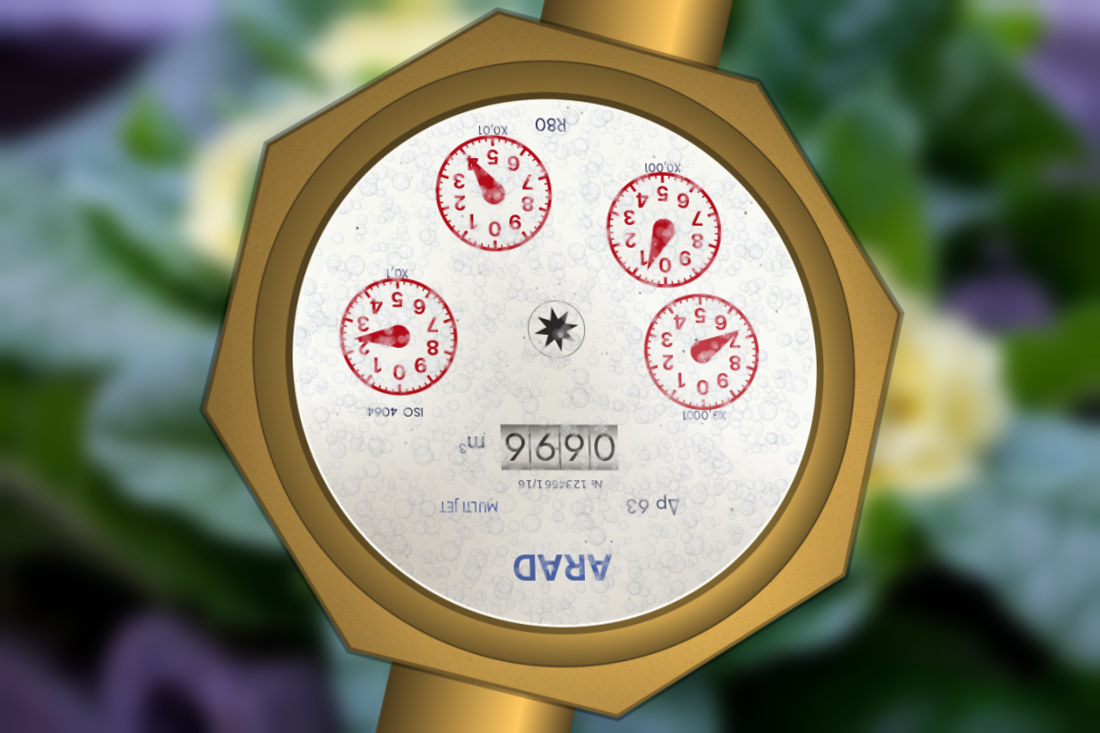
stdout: 696.2406 m³
